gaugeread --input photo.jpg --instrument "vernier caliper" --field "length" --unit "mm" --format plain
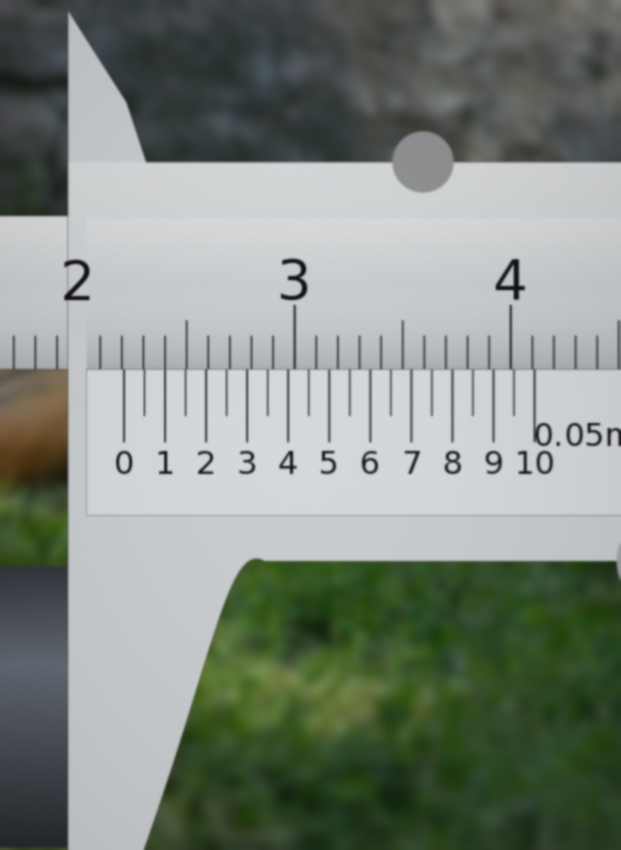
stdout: 22.1 mm
